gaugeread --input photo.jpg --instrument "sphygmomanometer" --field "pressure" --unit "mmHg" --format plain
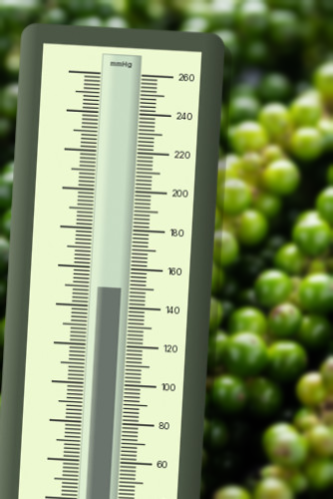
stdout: 150 mmHg
